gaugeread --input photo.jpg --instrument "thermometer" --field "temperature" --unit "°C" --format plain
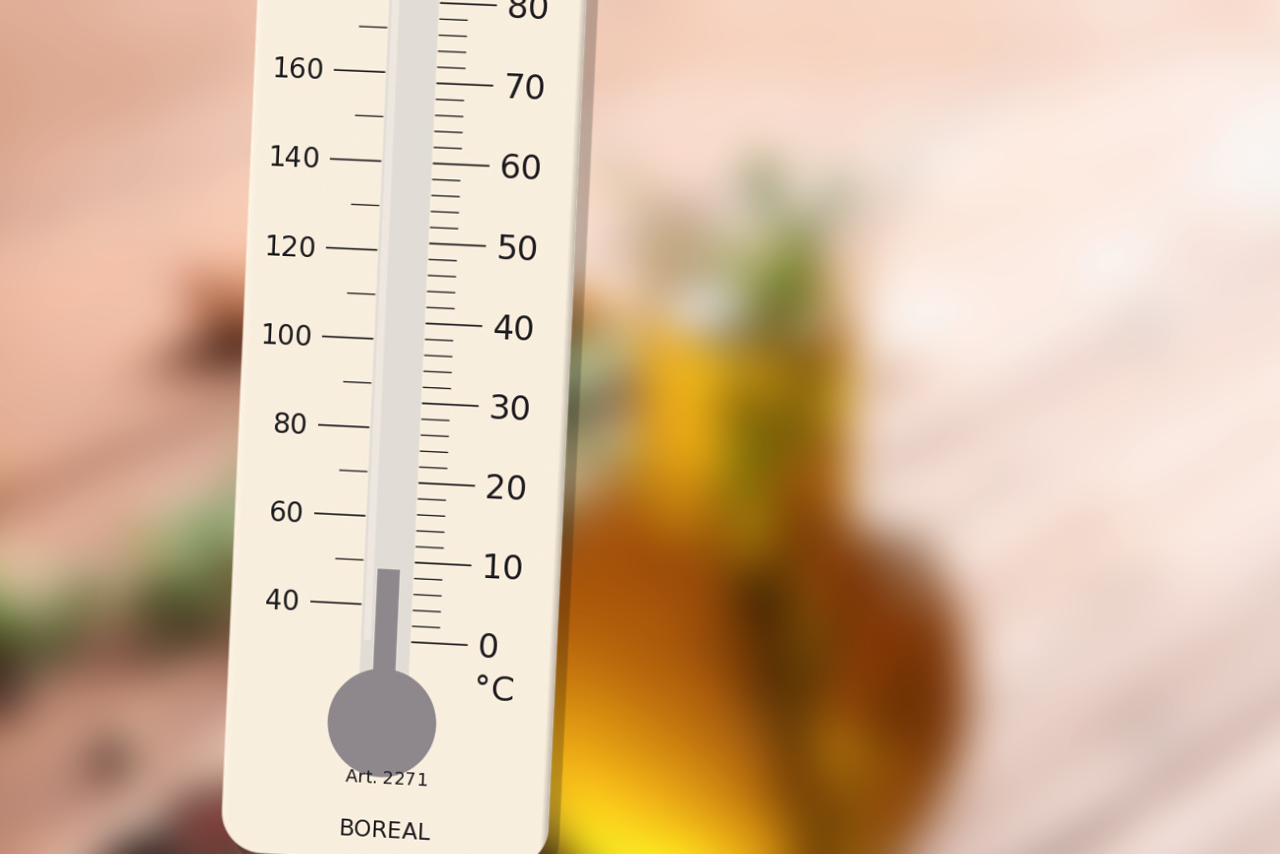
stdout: 9 °C
